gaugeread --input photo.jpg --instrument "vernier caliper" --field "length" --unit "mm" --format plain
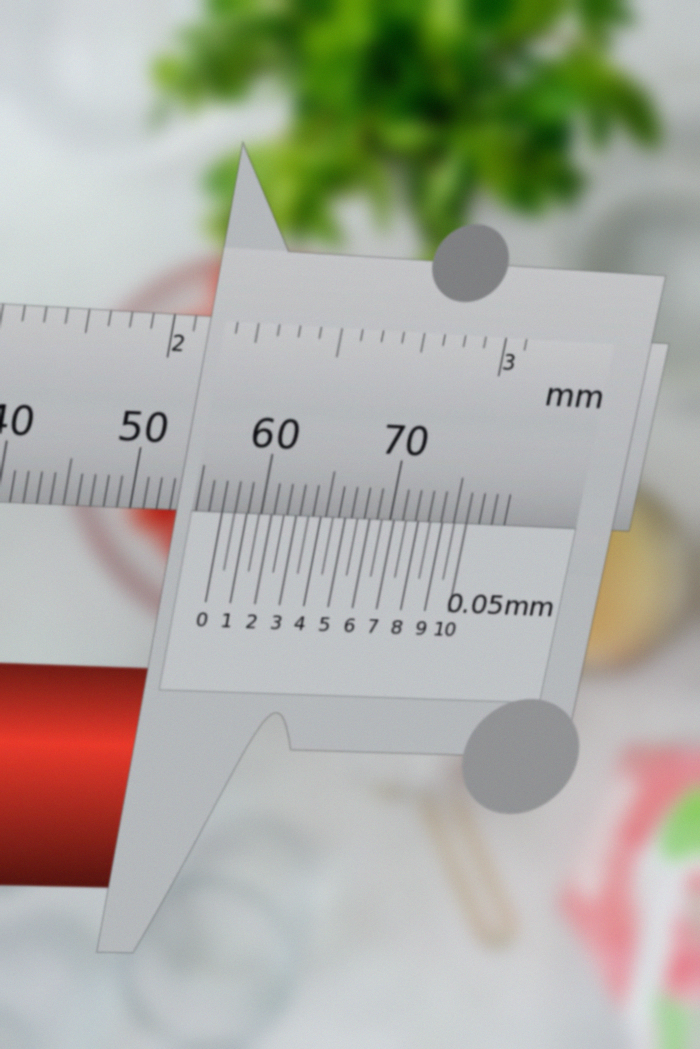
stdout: 57.0 mm
